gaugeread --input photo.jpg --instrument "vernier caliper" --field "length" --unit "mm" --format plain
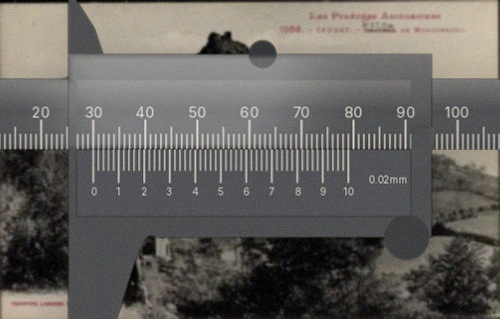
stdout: 30.0 mm
